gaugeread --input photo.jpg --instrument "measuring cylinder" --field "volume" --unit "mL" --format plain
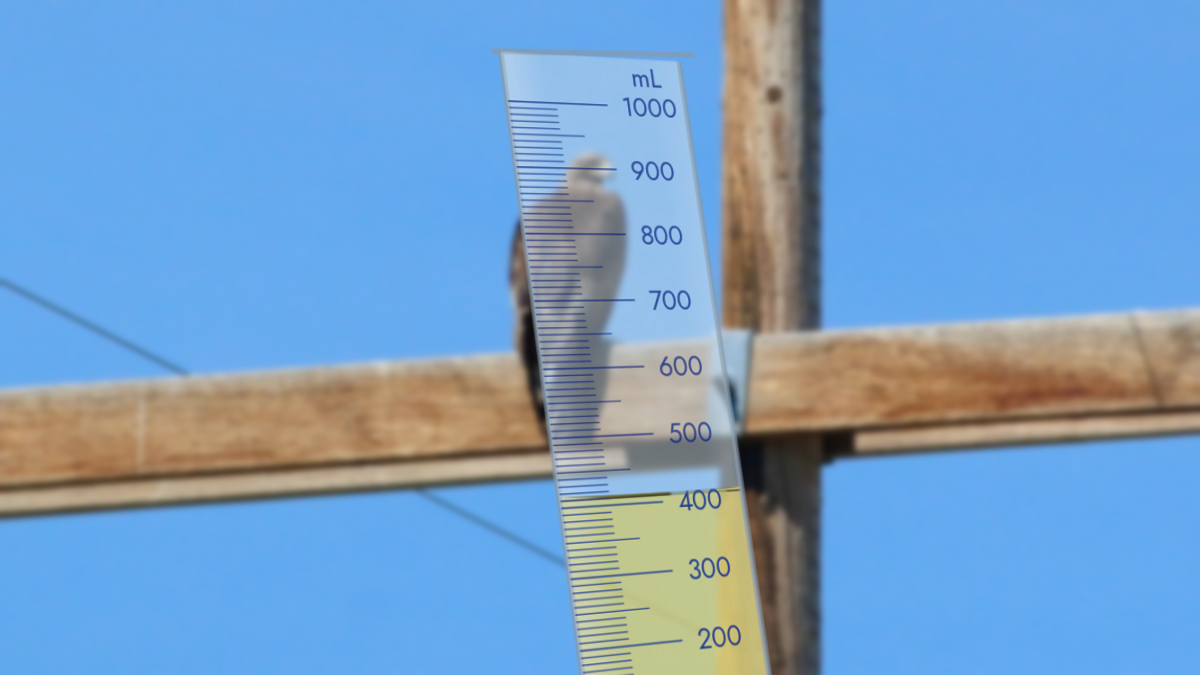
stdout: 410 mL
